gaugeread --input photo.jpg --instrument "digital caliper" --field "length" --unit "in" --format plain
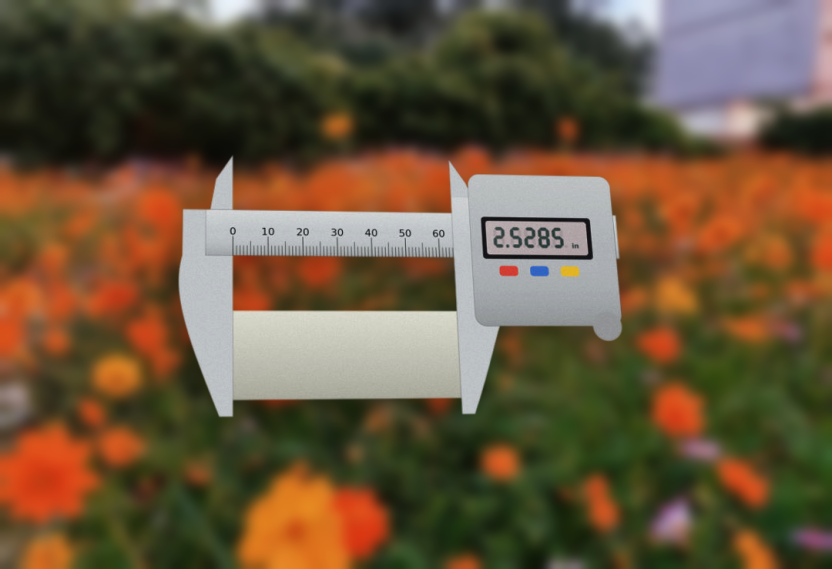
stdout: 2.5285 in
